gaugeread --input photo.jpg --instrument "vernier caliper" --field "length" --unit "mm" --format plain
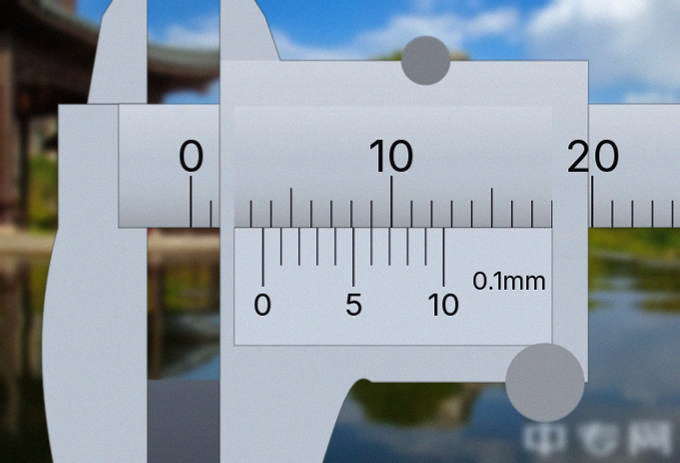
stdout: 3.6 mm
